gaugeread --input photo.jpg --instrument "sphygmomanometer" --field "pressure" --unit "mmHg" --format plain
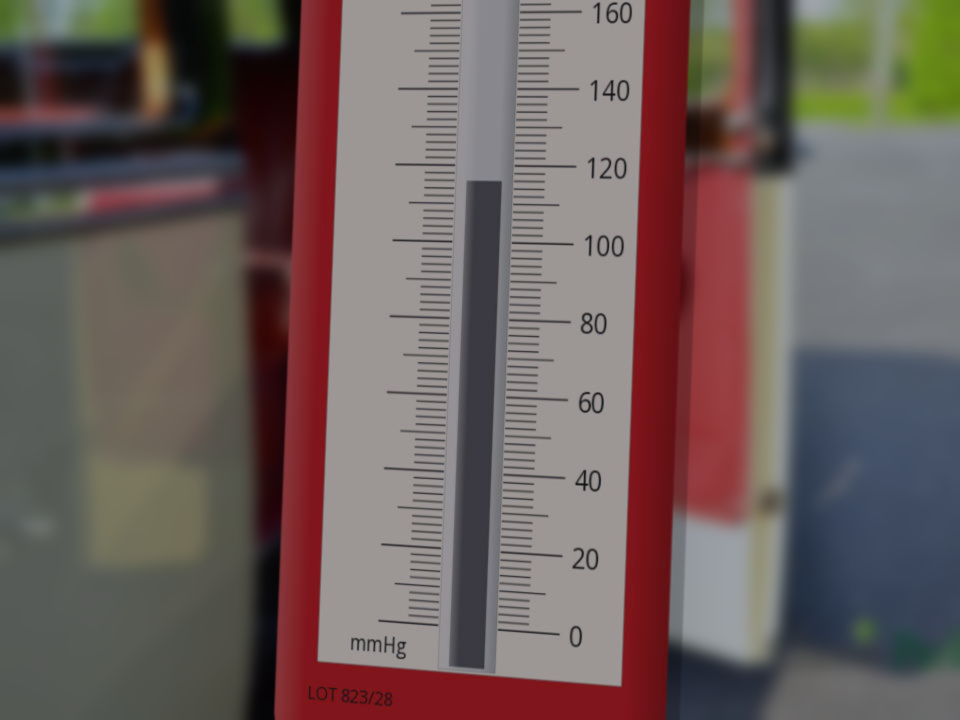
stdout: 116 mmHg
